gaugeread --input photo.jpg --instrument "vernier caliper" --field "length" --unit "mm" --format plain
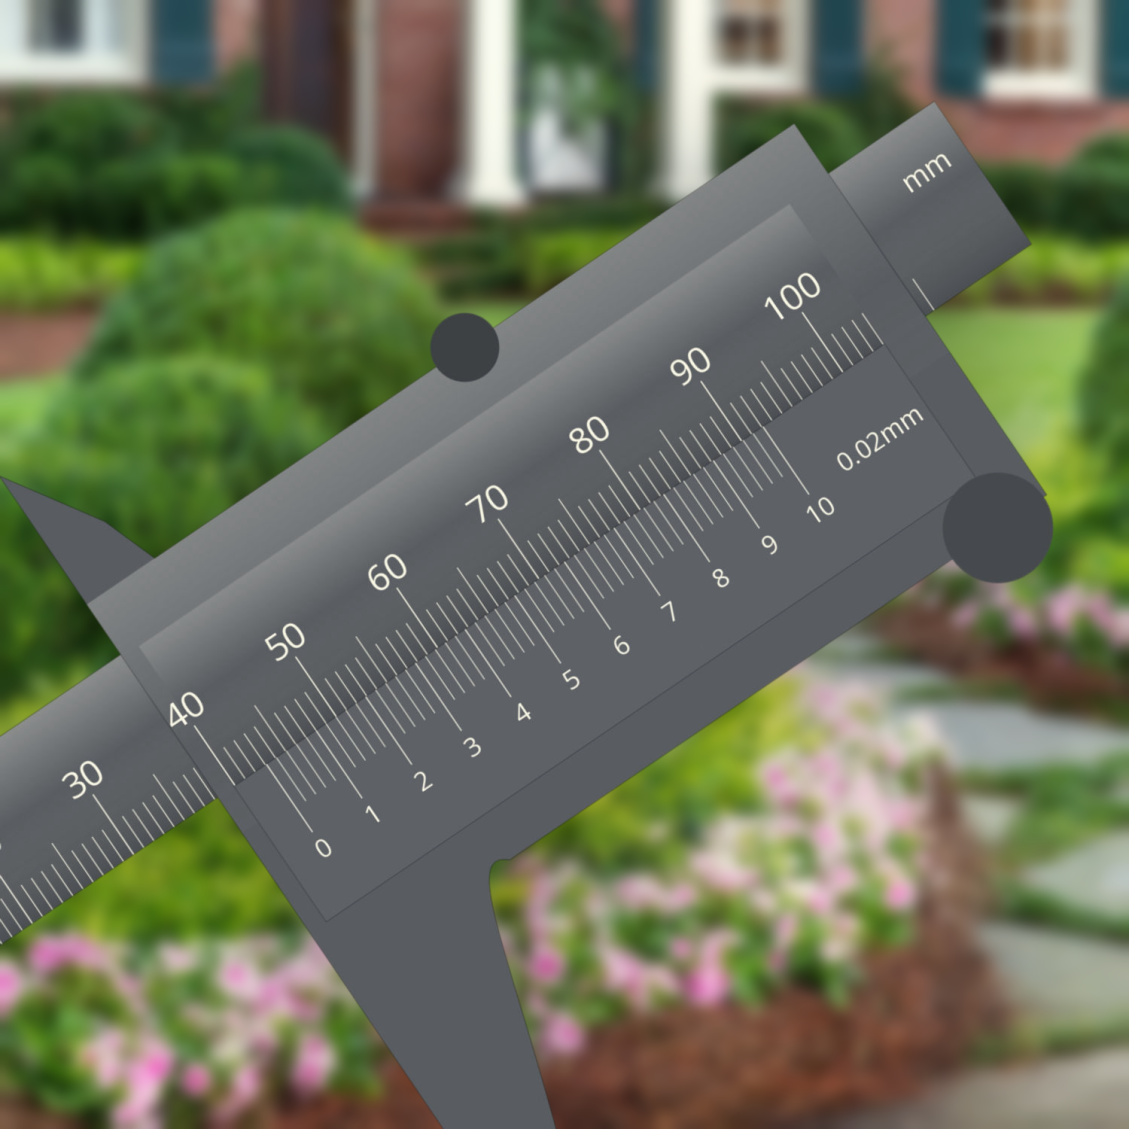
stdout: 43.1 mm
